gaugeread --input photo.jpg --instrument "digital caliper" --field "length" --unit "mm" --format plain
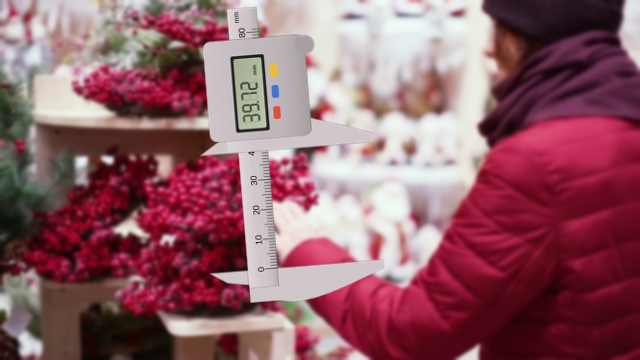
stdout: 39.72 mm
